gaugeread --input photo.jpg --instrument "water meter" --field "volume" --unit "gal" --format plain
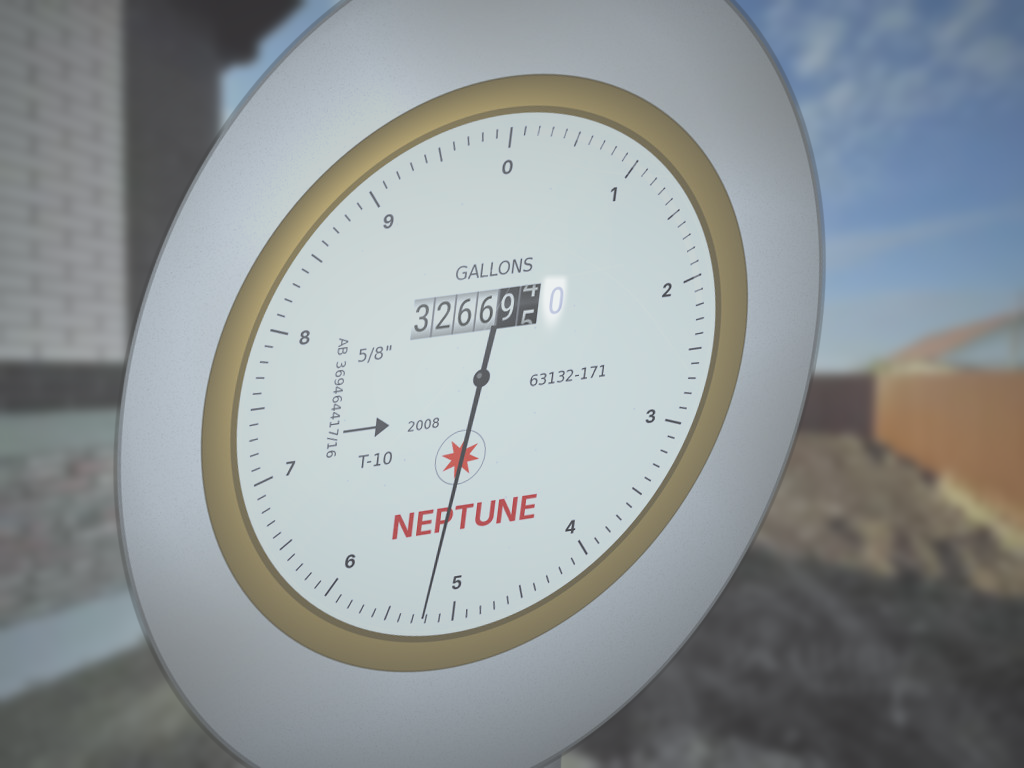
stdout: 3266945.2 gal
